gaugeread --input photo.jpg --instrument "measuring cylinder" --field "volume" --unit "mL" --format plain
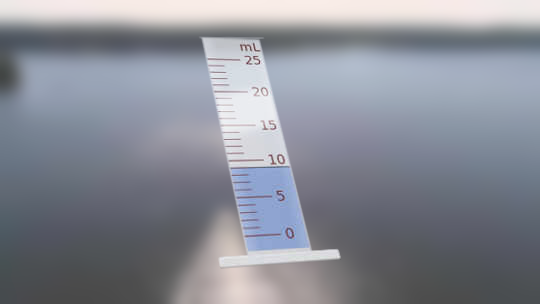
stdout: 9 mL
